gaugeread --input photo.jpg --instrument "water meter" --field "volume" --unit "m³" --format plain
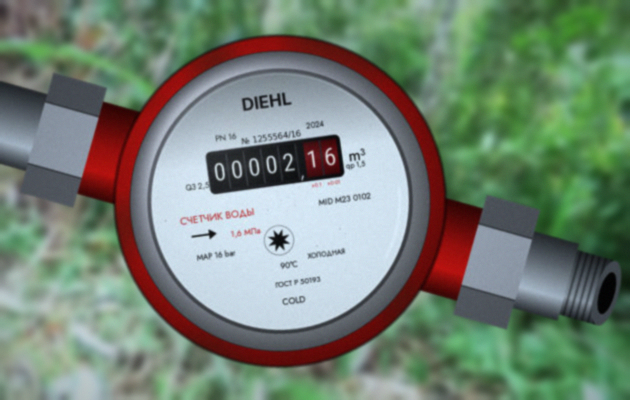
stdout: 2.16 m³
